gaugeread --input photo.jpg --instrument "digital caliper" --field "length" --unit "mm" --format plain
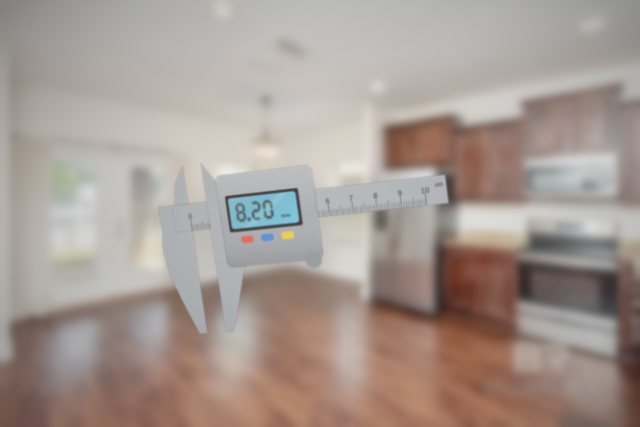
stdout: 8.20 mm
